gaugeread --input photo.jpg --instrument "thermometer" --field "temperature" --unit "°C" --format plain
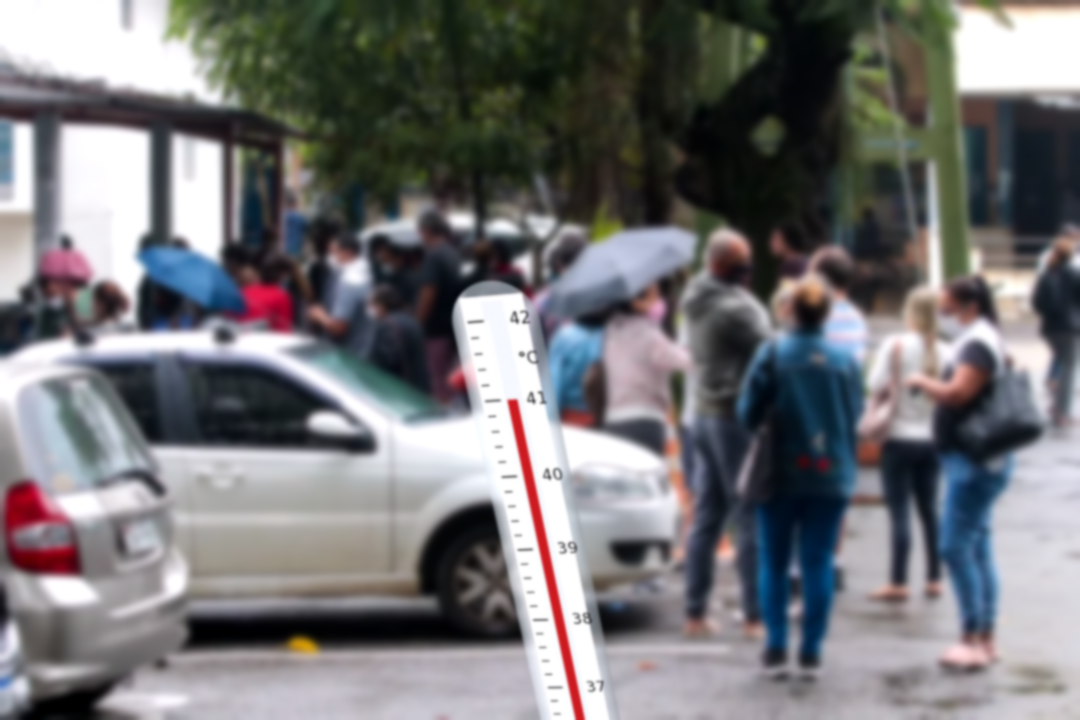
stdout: 41 °C
